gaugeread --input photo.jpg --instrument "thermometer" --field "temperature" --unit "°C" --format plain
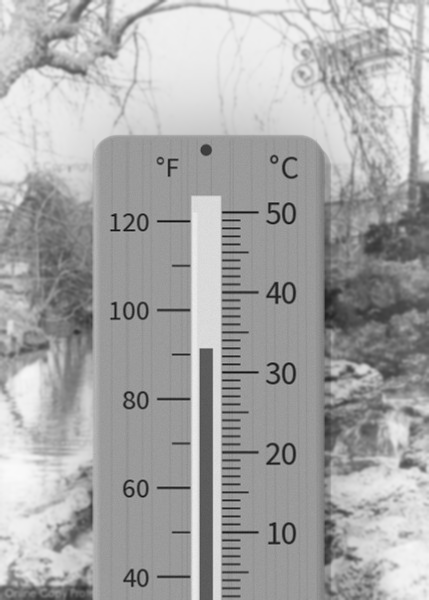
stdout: 33 °C
